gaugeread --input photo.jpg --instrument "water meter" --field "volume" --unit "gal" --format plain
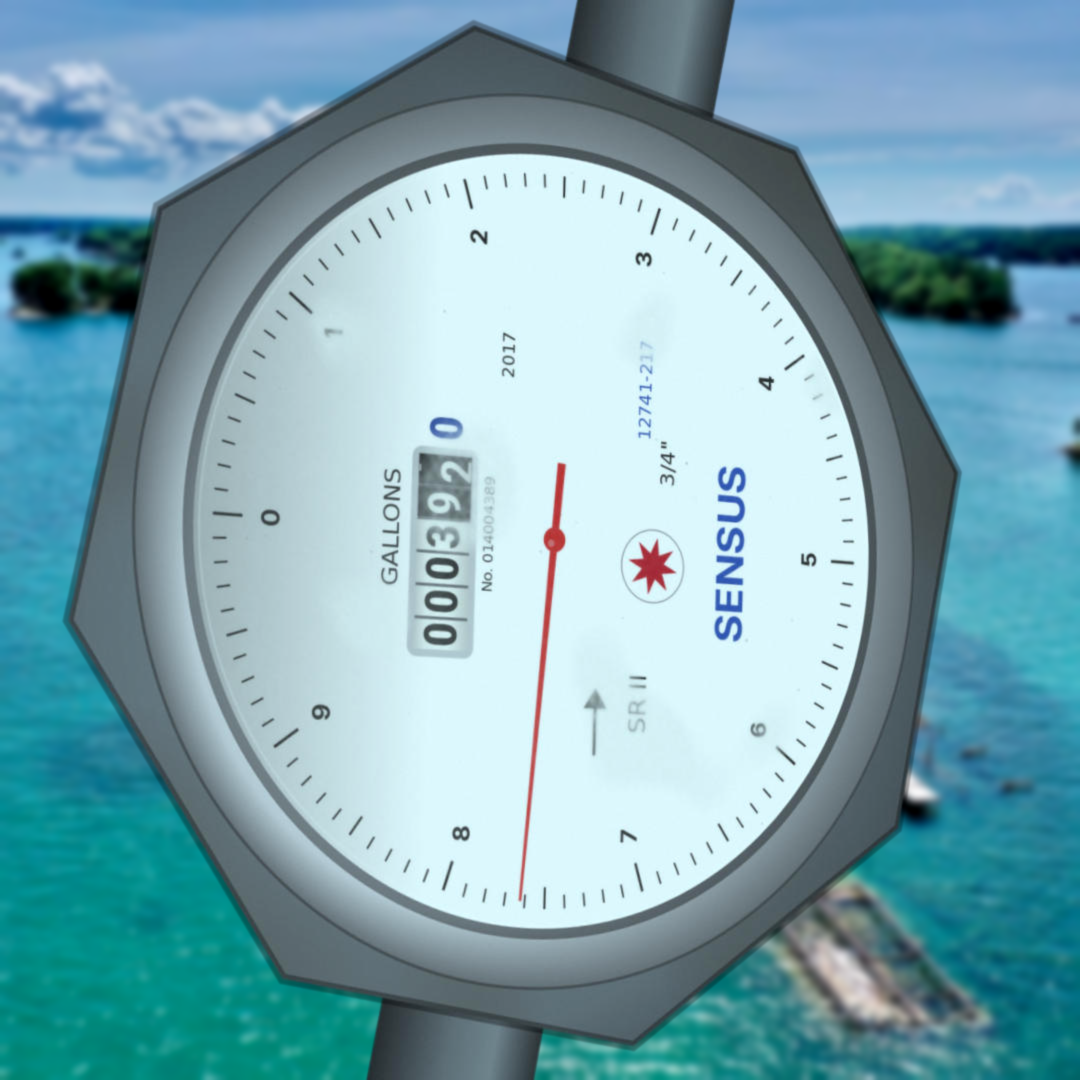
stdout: 3917.6 gal
